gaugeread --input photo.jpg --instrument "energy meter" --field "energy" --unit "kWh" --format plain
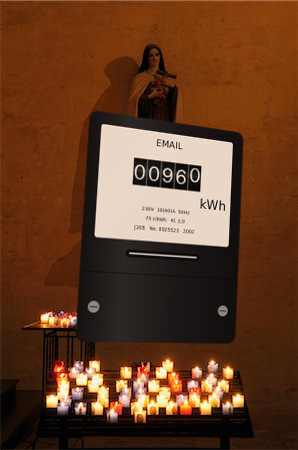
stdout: 960 kWh
